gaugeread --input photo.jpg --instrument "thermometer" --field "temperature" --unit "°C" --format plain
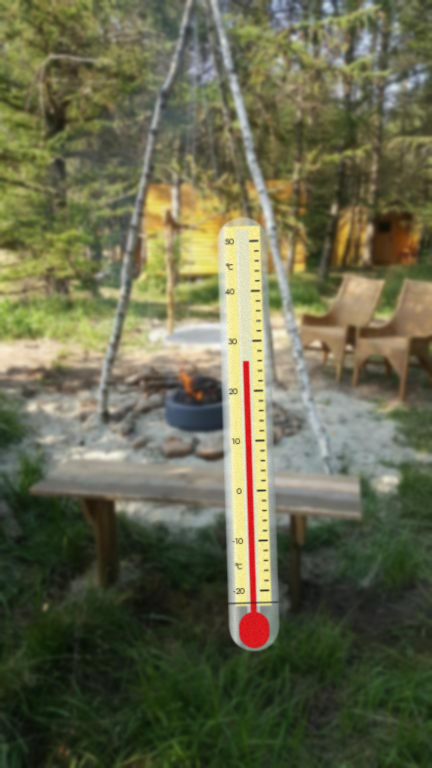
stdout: 26 °C
